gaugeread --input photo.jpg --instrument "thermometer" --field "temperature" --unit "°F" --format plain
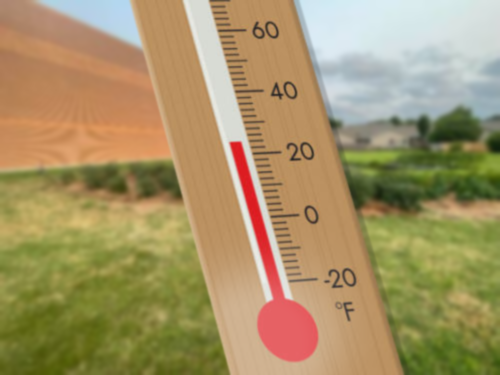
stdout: 24 °F
